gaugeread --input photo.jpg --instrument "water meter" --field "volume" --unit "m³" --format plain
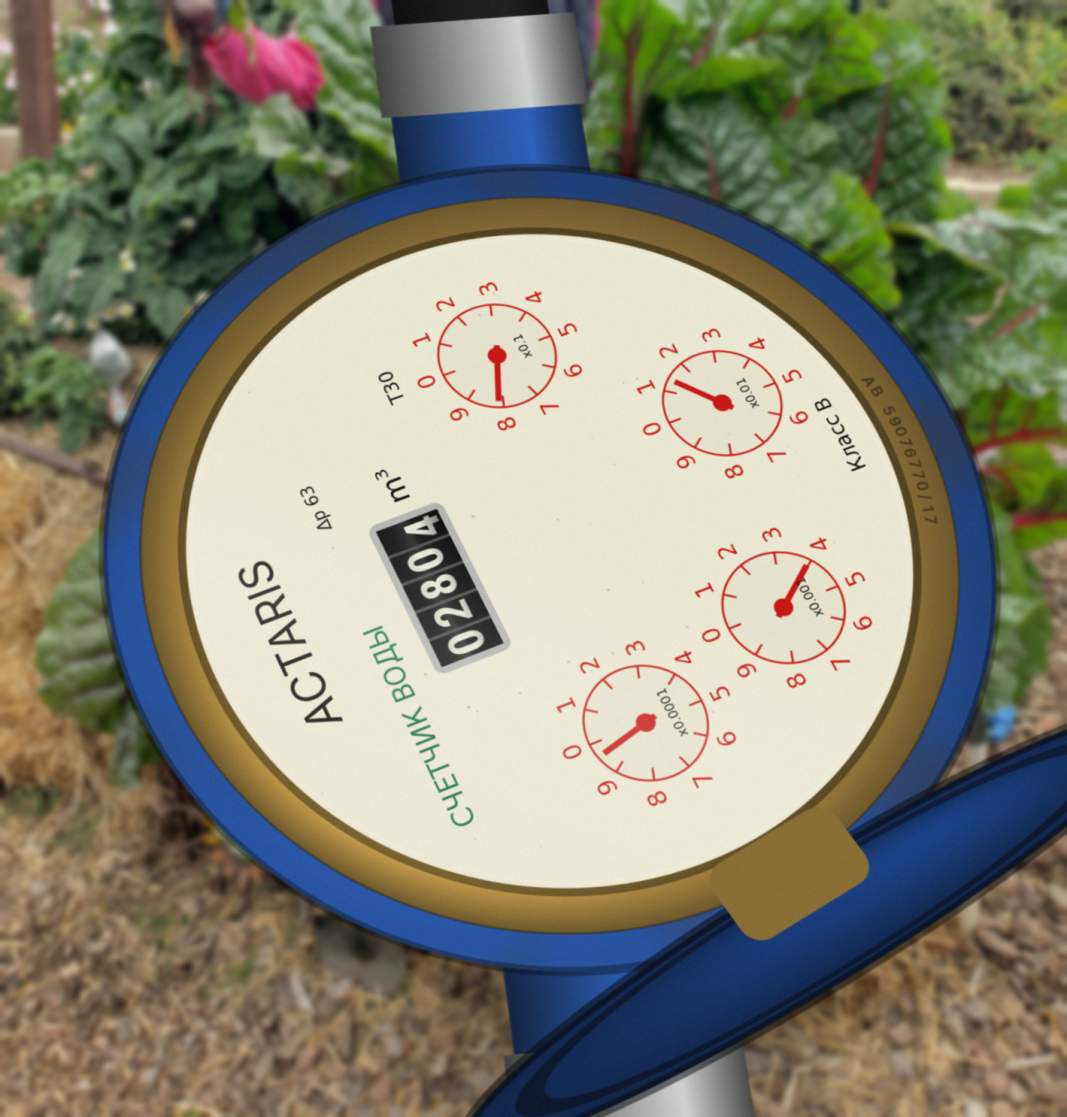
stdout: 2803.8139 m³
